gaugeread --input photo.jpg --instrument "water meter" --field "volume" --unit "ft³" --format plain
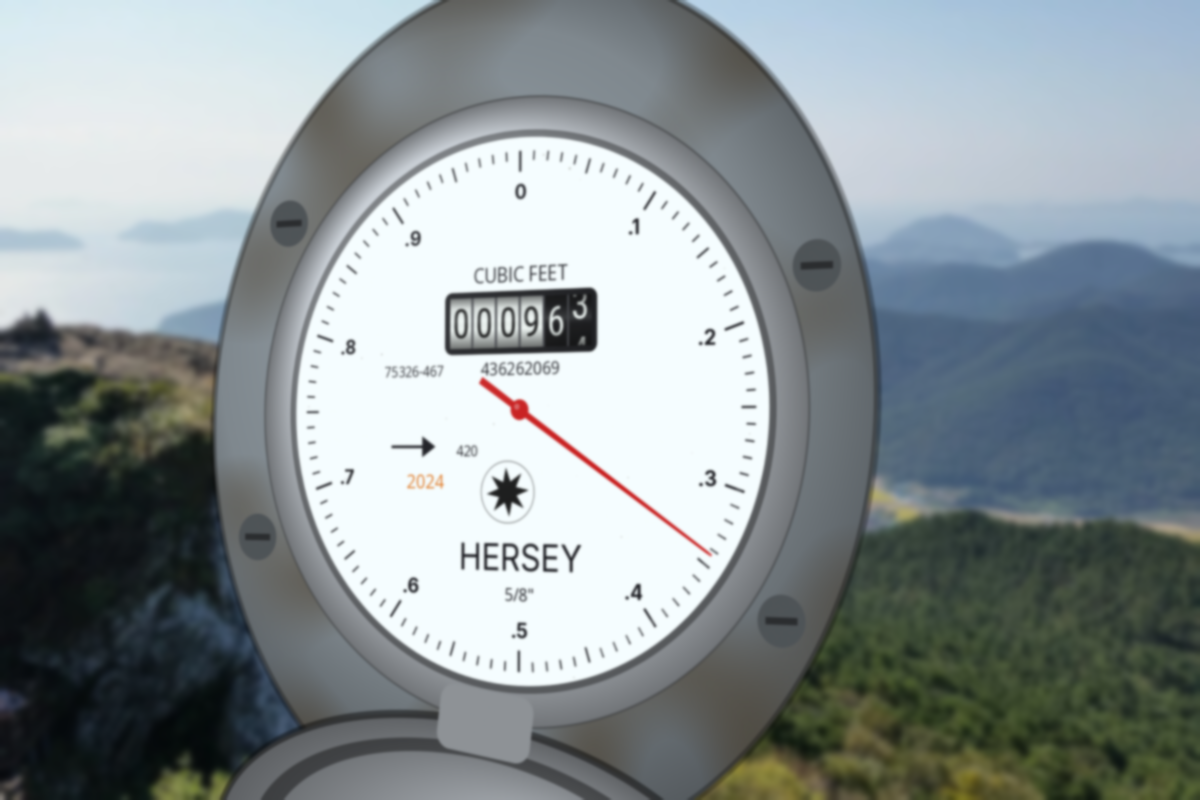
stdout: 963.34 ft³
